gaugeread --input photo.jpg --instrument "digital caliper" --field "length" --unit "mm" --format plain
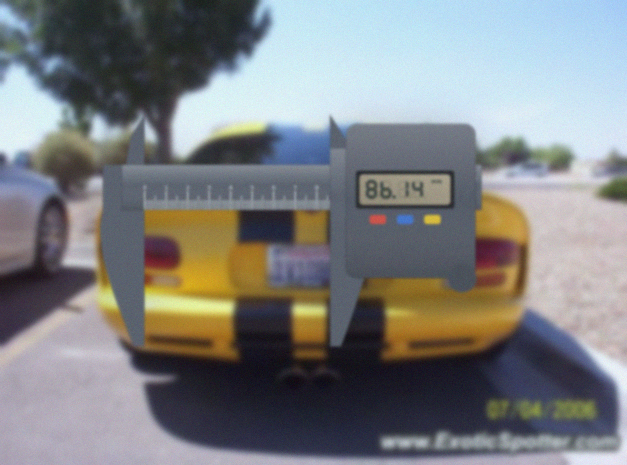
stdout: 86.14 mm
